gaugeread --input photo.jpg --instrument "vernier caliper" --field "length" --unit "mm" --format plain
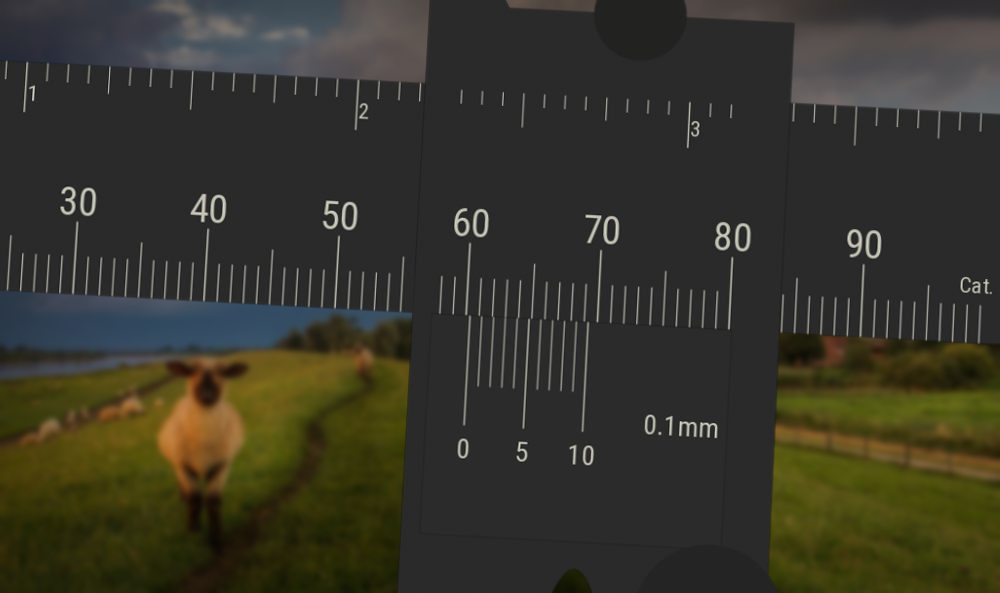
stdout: 60.3 mm
